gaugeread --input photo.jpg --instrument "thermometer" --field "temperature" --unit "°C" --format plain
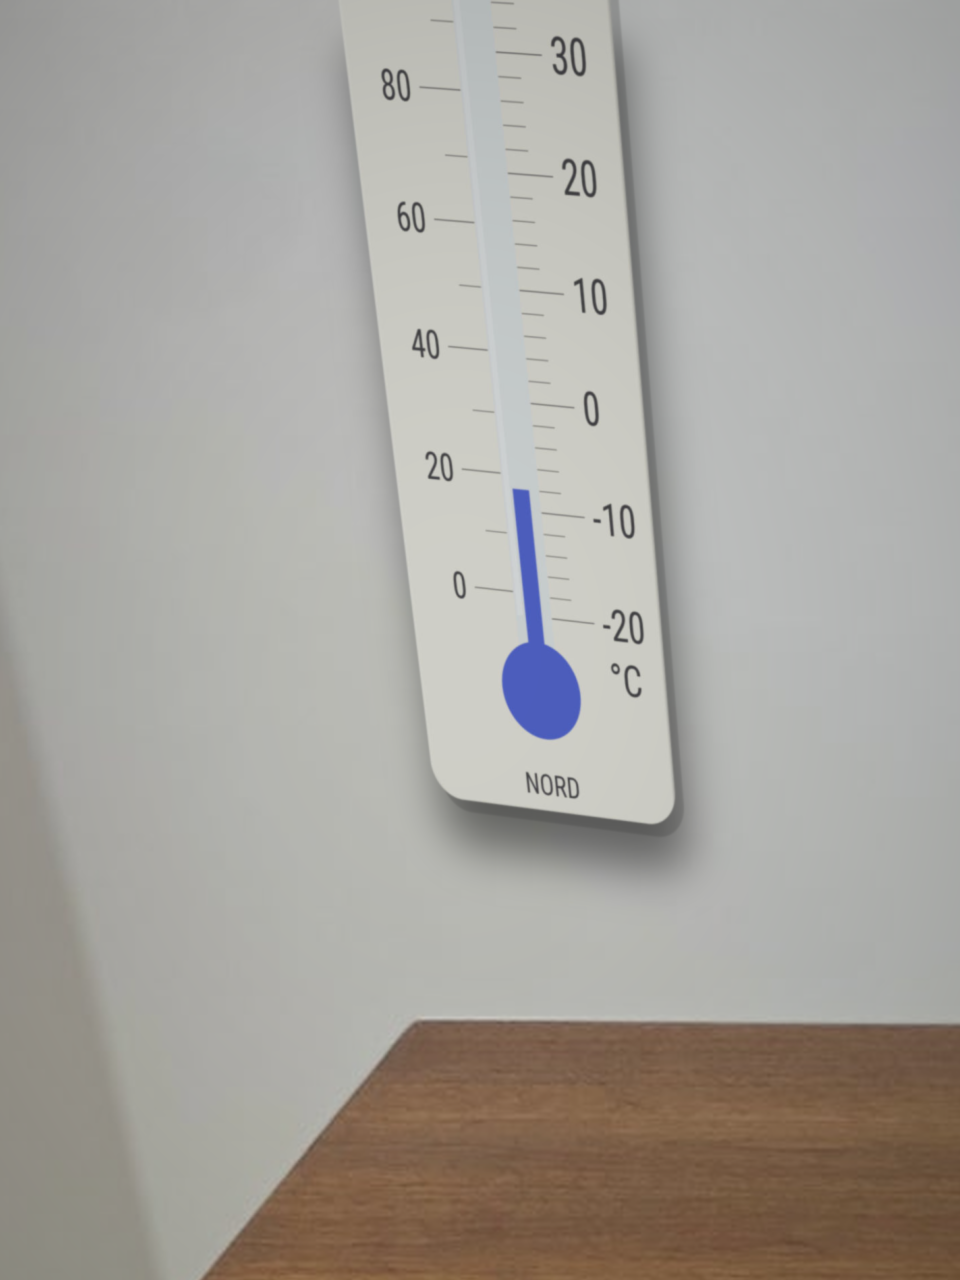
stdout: -8 °C
